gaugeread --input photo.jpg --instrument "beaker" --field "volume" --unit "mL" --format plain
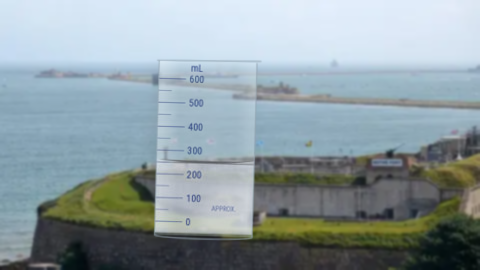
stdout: 250 mL
